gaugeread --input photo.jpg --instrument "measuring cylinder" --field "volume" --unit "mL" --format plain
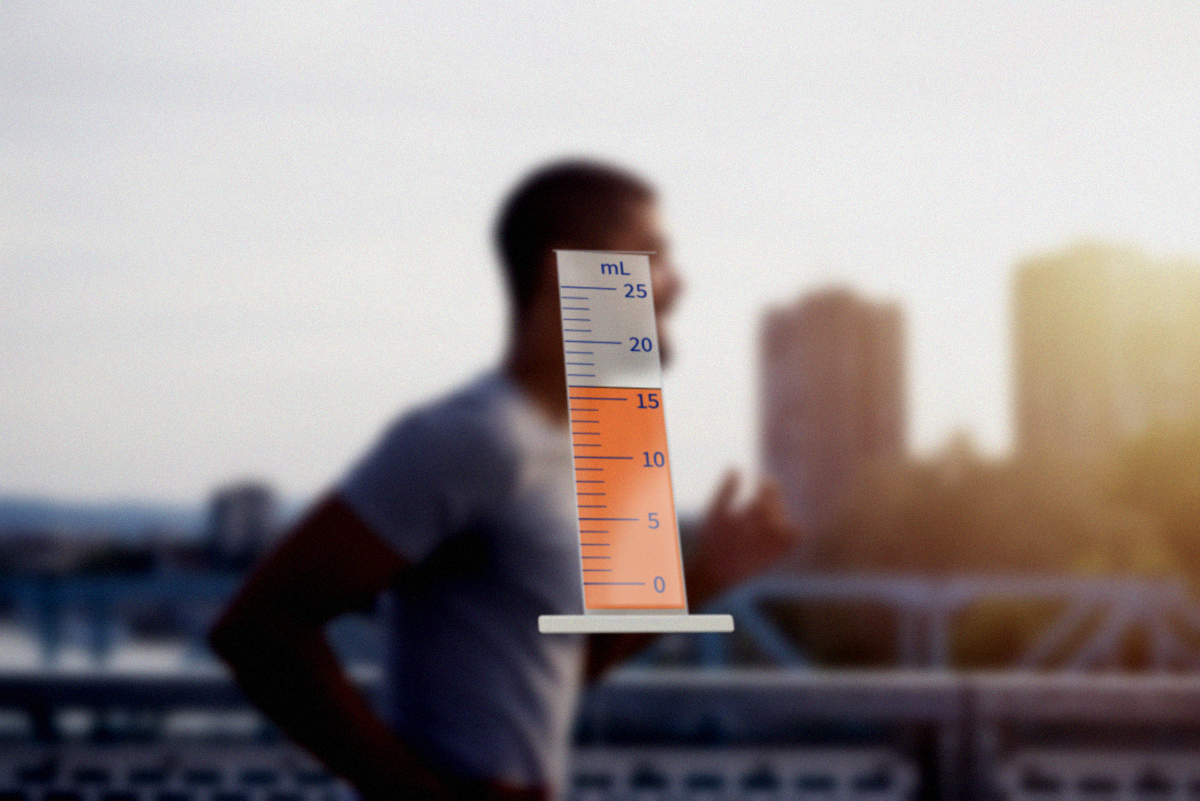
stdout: 16 mL
